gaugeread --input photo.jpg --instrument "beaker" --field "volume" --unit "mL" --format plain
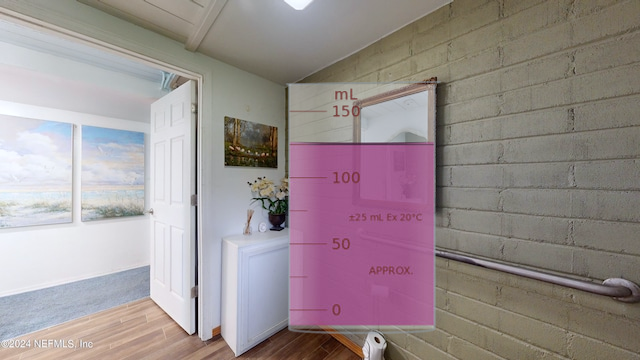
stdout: 125 mL
